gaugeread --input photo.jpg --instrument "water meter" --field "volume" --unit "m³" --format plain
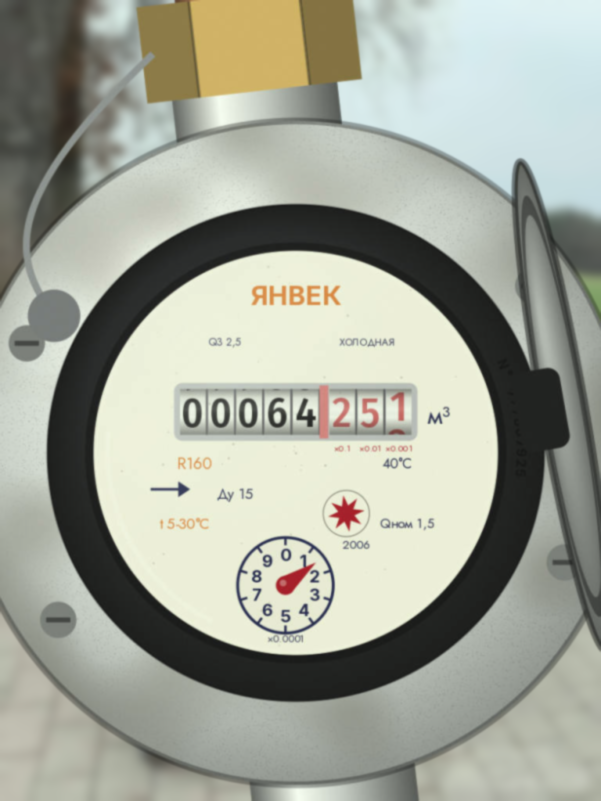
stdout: 64.2511 m³
